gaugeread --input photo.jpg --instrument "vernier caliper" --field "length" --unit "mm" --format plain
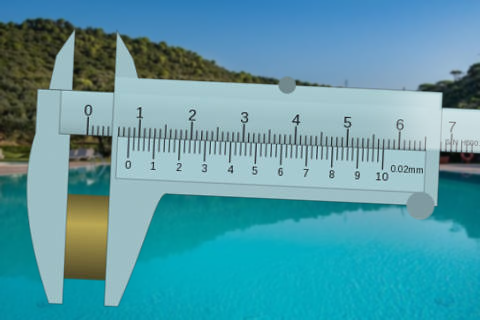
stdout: 8.0 mm
